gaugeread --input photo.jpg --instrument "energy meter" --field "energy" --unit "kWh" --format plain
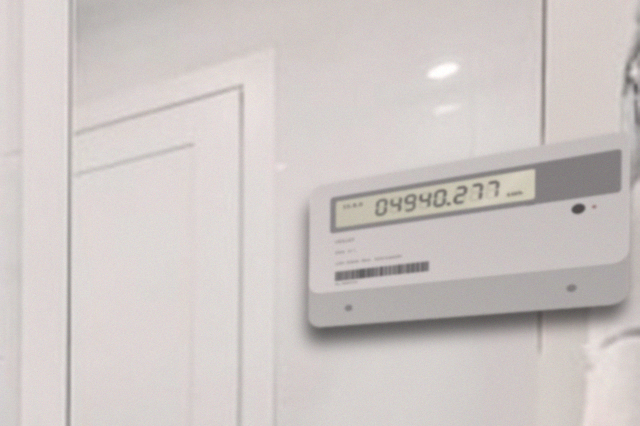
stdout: 4940.277 kWh
